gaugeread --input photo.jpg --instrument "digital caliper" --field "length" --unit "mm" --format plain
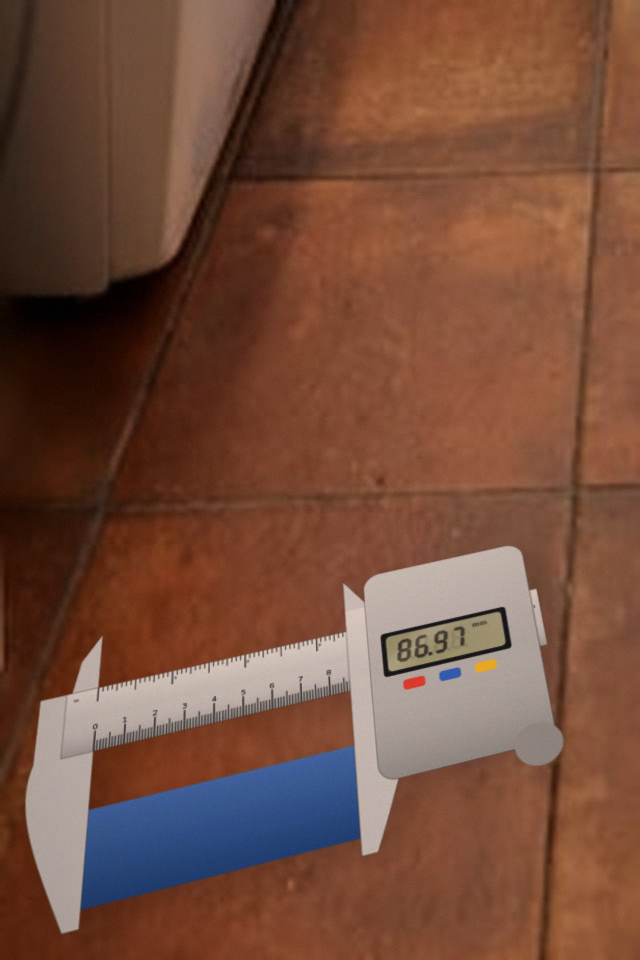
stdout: 86.97 mm
